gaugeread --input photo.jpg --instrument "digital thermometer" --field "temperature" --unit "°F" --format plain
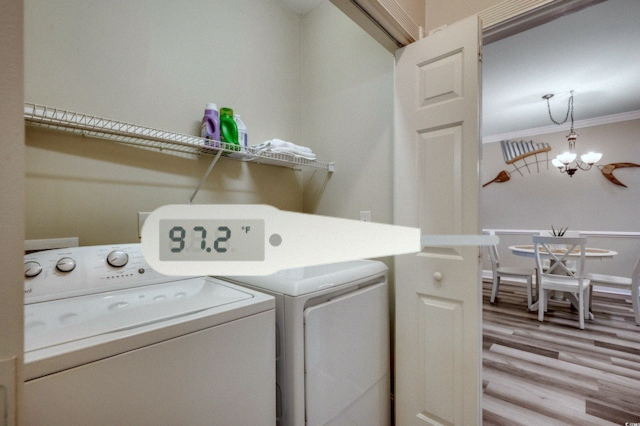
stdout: 97.2 °F
